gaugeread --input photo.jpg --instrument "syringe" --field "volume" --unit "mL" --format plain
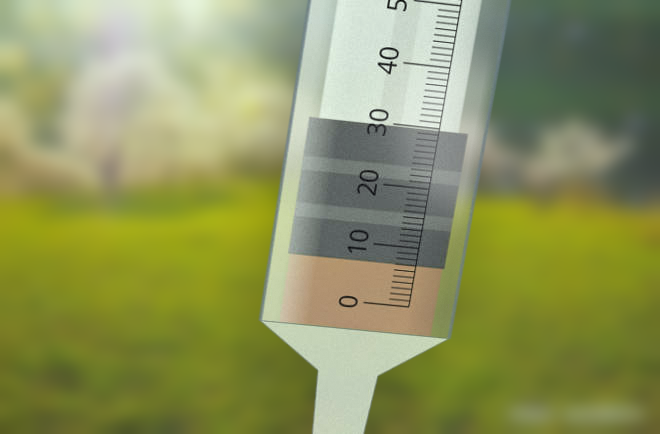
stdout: 7 mL
